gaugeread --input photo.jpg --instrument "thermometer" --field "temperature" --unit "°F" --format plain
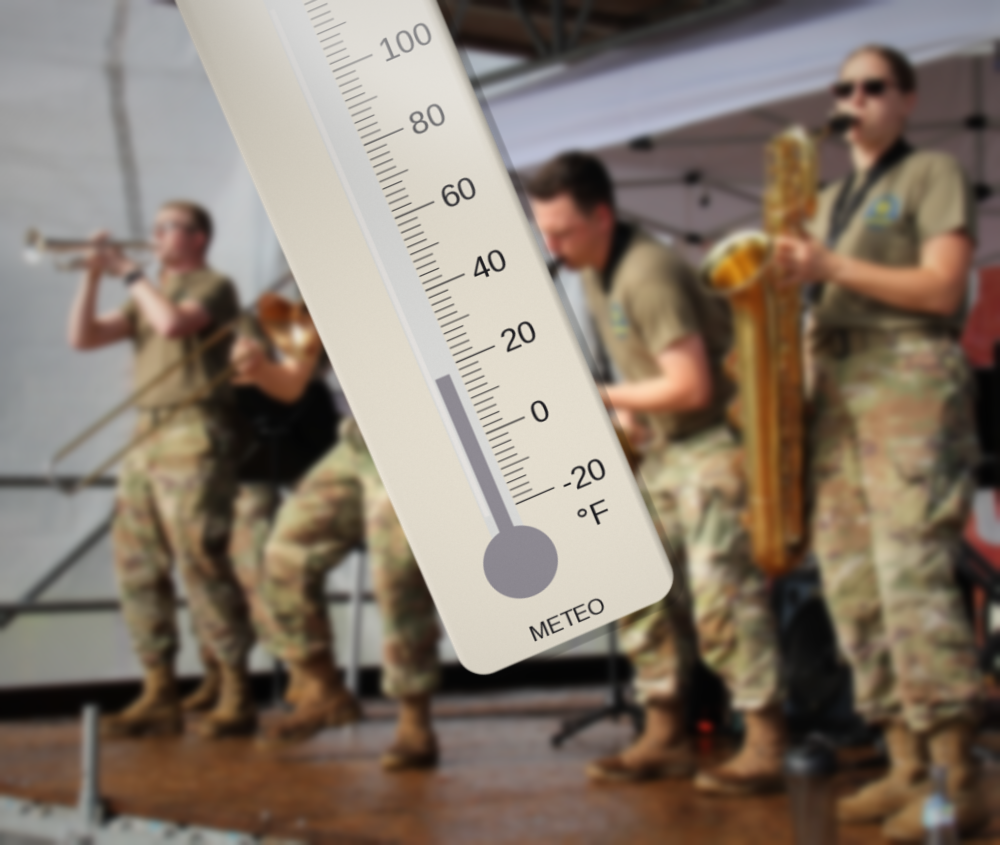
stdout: 18 °F
